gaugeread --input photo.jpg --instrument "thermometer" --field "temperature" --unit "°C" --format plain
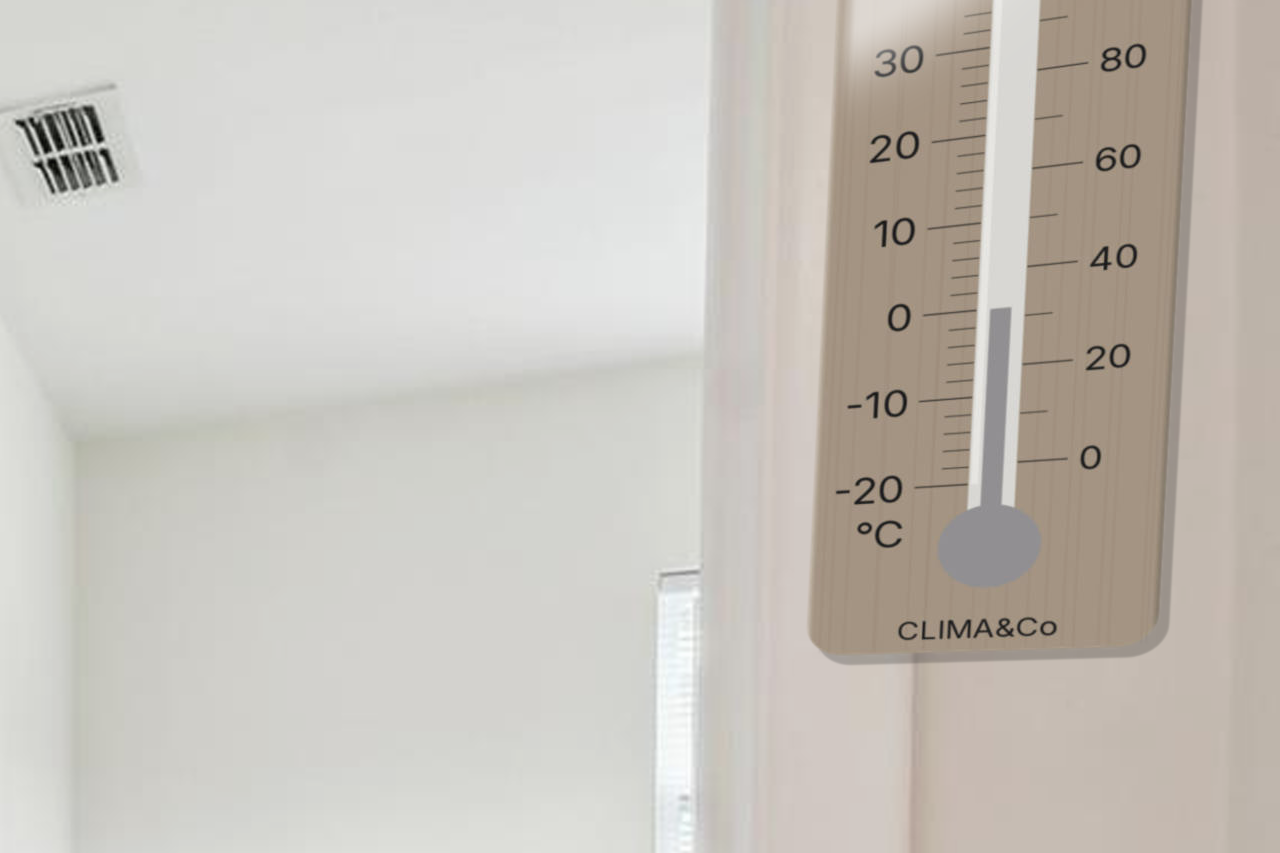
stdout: 0 °C
